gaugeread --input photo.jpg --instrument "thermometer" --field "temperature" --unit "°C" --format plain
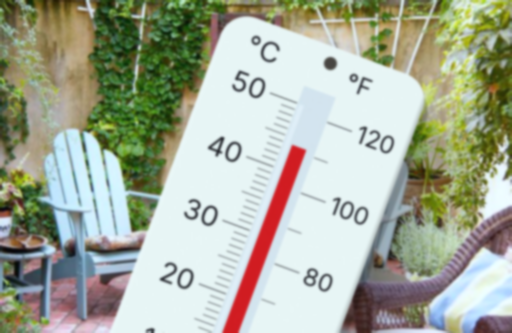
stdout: 44 °C
